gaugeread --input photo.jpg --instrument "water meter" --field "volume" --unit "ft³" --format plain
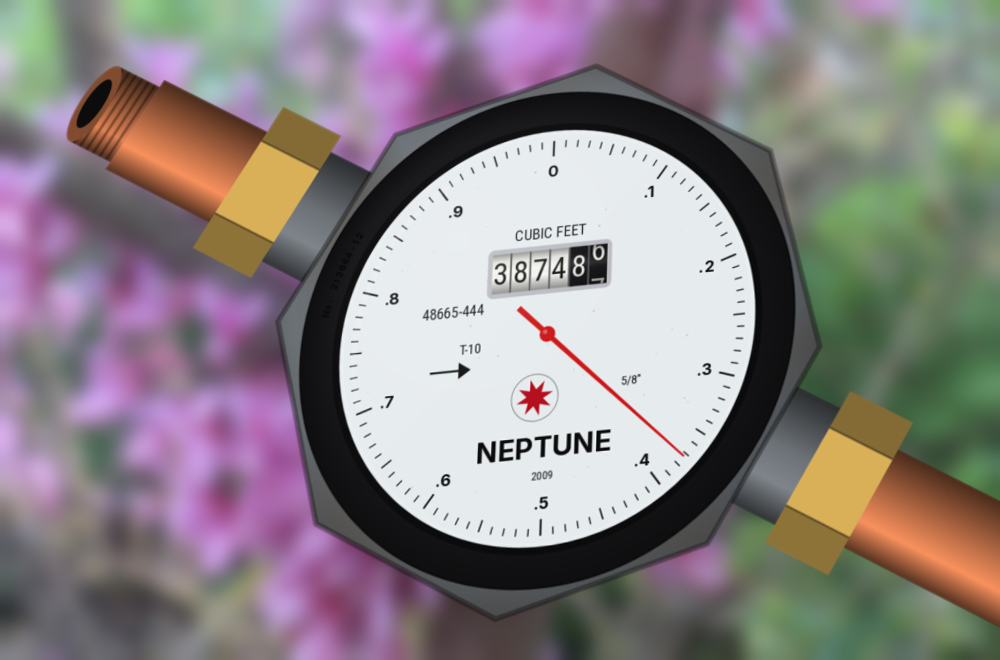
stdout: 387486.37 ft³
